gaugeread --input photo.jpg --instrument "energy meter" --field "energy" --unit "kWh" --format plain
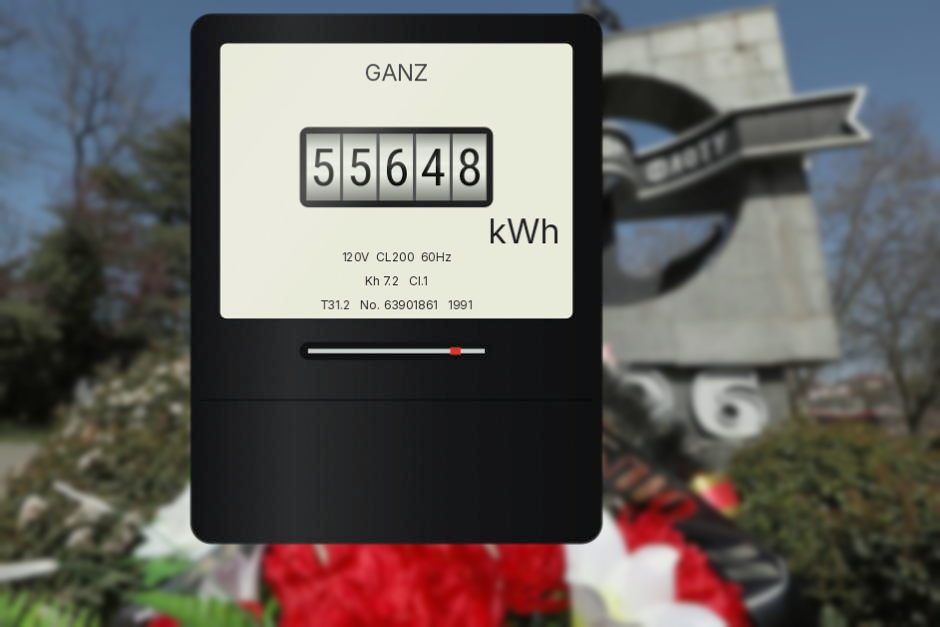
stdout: 55648 kWh
